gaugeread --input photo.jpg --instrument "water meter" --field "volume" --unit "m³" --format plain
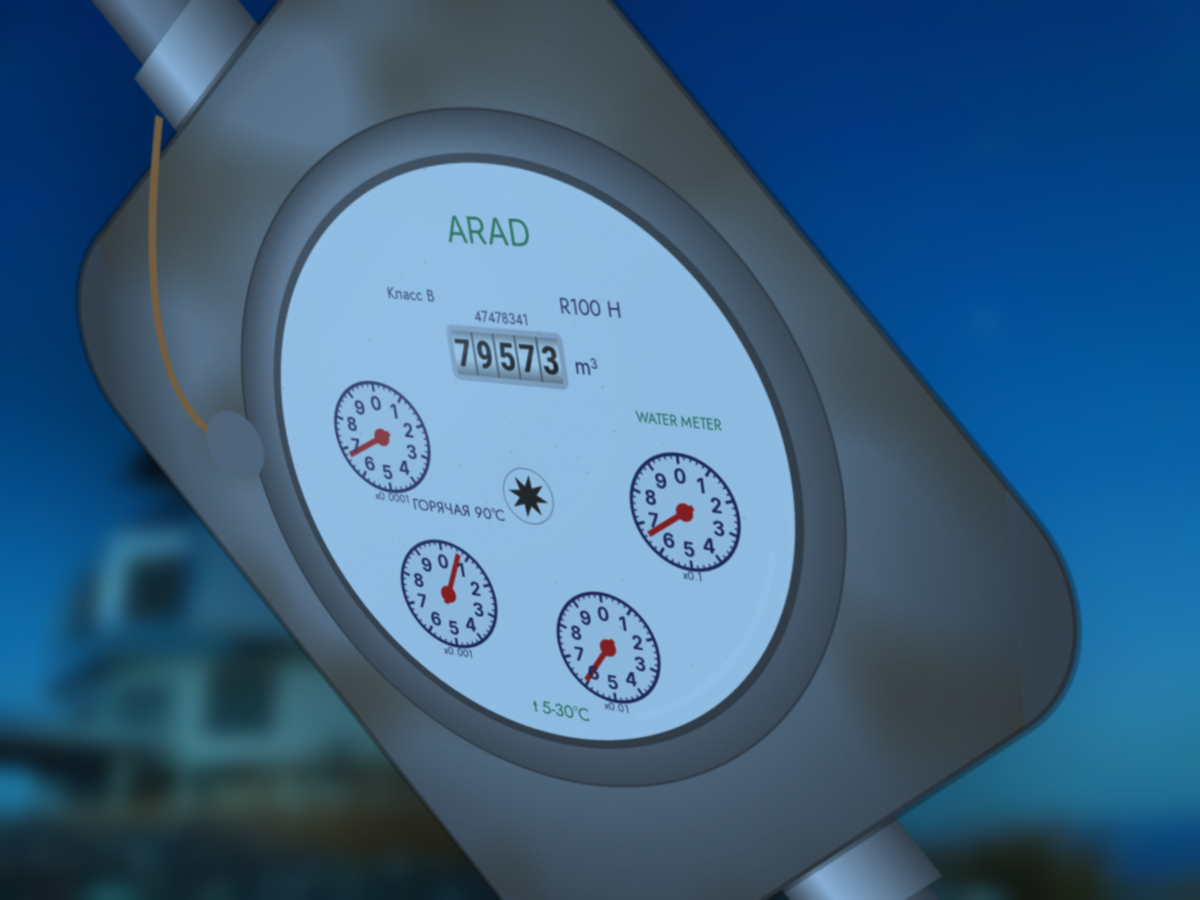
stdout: 79573.6606 m³
